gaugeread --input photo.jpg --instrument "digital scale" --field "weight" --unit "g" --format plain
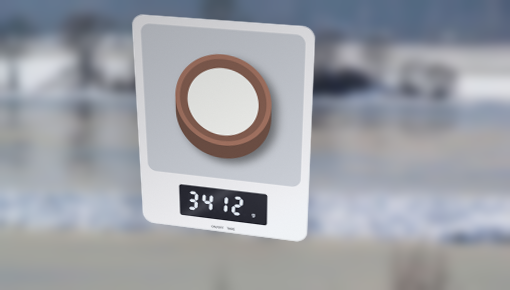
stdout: 3412 g
